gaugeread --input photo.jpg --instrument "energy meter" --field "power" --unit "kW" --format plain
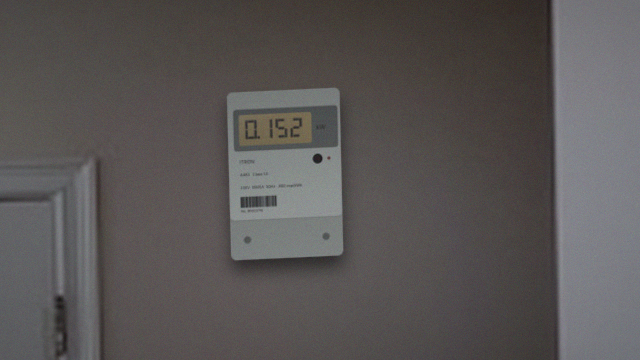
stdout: 0.152 kW
